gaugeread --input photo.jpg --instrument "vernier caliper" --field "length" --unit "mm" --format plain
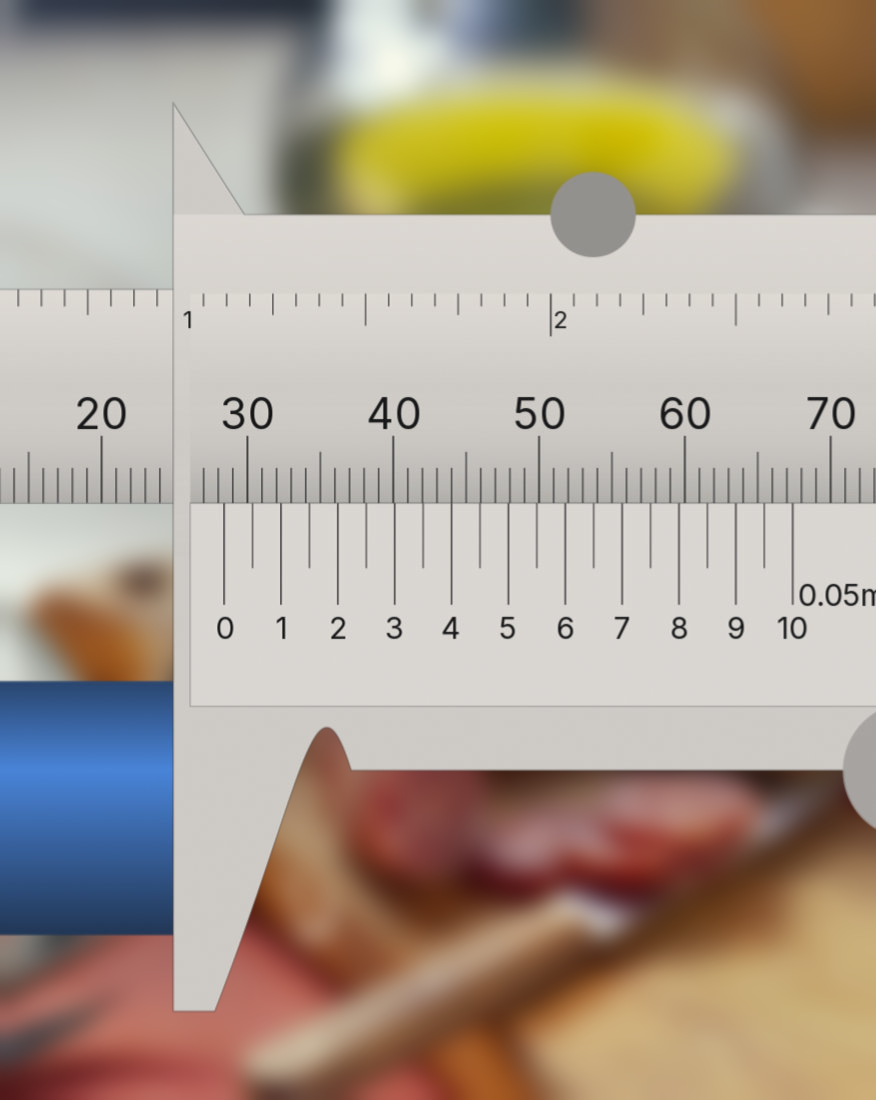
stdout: 28.4 mm
